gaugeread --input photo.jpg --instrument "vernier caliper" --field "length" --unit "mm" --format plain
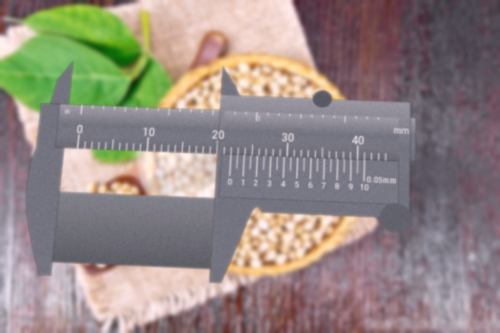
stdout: 22.0 mm
